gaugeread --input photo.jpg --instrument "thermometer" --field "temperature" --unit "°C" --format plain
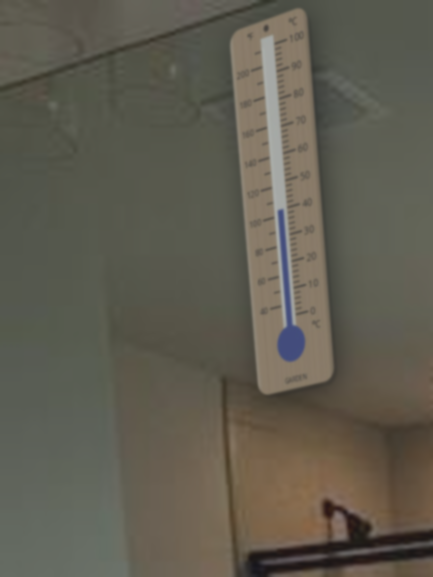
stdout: 40 °C
